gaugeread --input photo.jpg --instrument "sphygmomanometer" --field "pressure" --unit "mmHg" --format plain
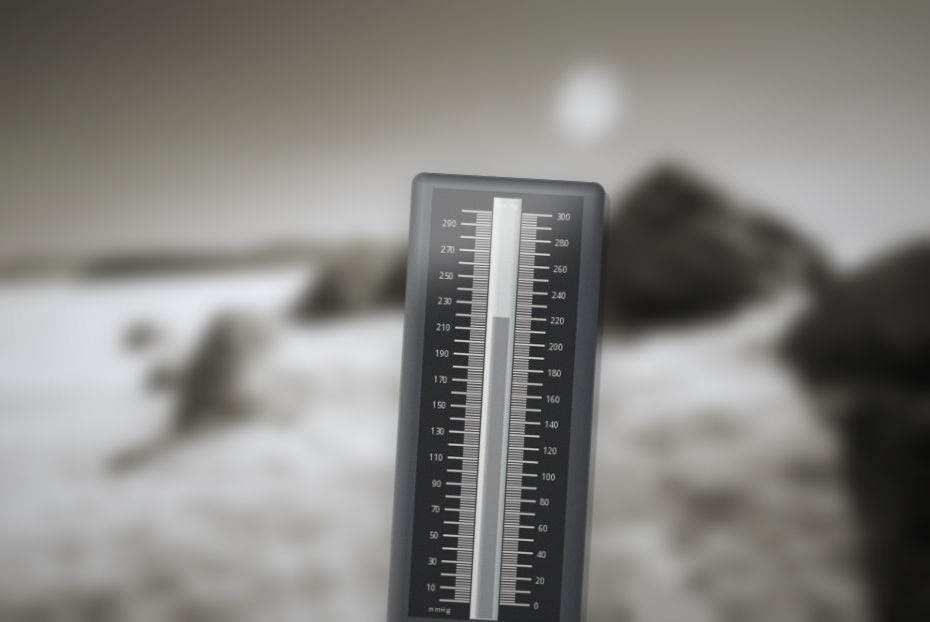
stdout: 220 mmHg
